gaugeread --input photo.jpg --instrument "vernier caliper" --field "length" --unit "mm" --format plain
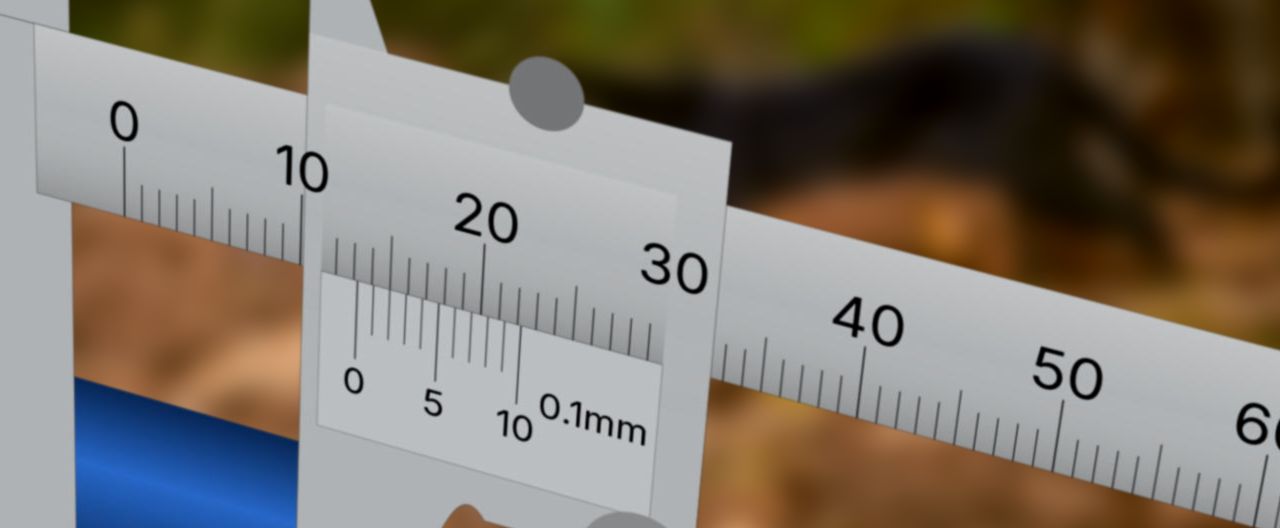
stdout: 13.2 mm
